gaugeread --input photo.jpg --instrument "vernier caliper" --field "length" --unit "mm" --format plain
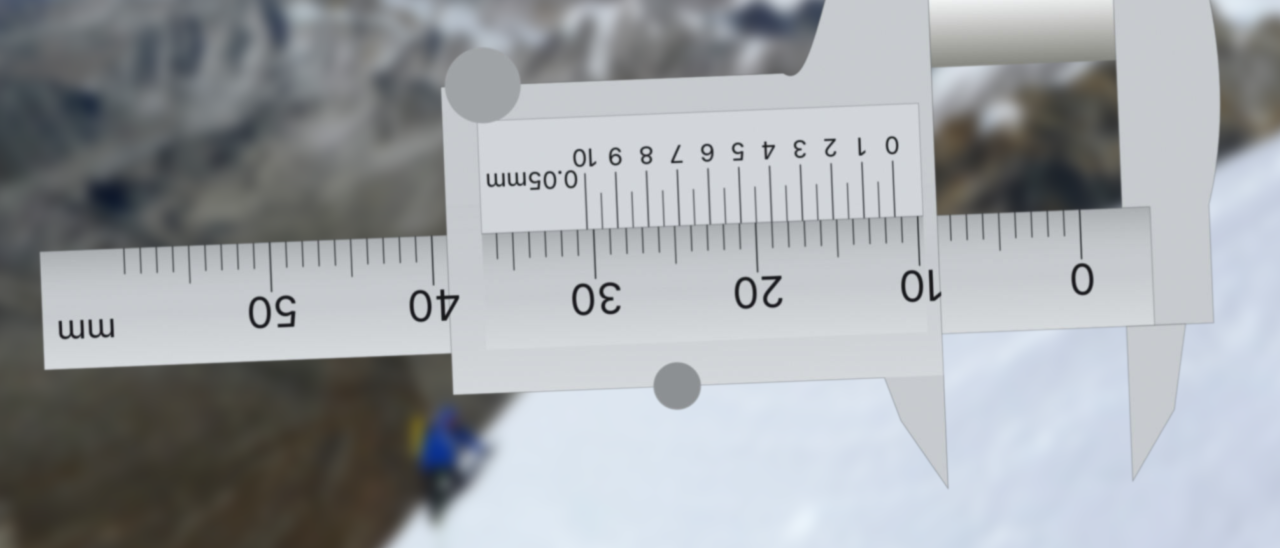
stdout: 11.4 mm
